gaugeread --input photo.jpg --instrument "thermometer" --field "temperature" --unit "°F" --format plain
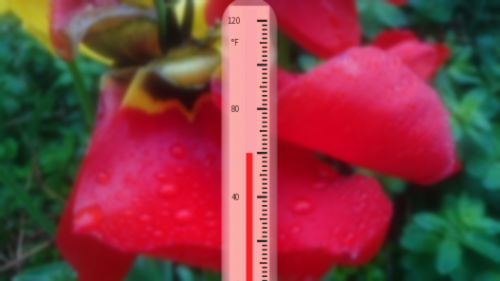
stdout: 60 °F
